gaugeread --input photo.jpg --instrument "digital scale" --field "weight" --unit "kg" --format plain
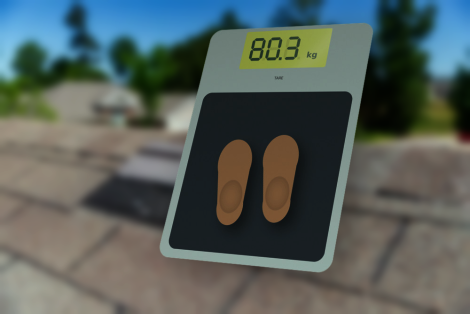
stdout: 80.3 kg
